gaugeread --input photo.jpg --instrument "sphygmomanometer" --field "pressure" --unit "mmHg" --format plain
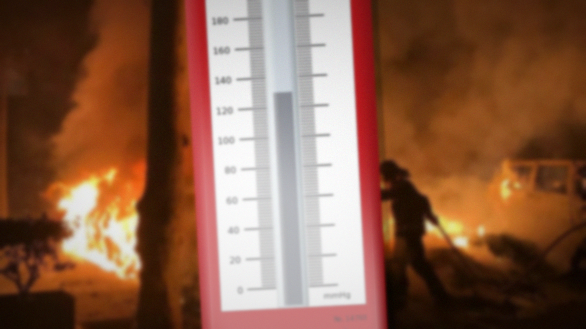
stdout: 130 mmHg
